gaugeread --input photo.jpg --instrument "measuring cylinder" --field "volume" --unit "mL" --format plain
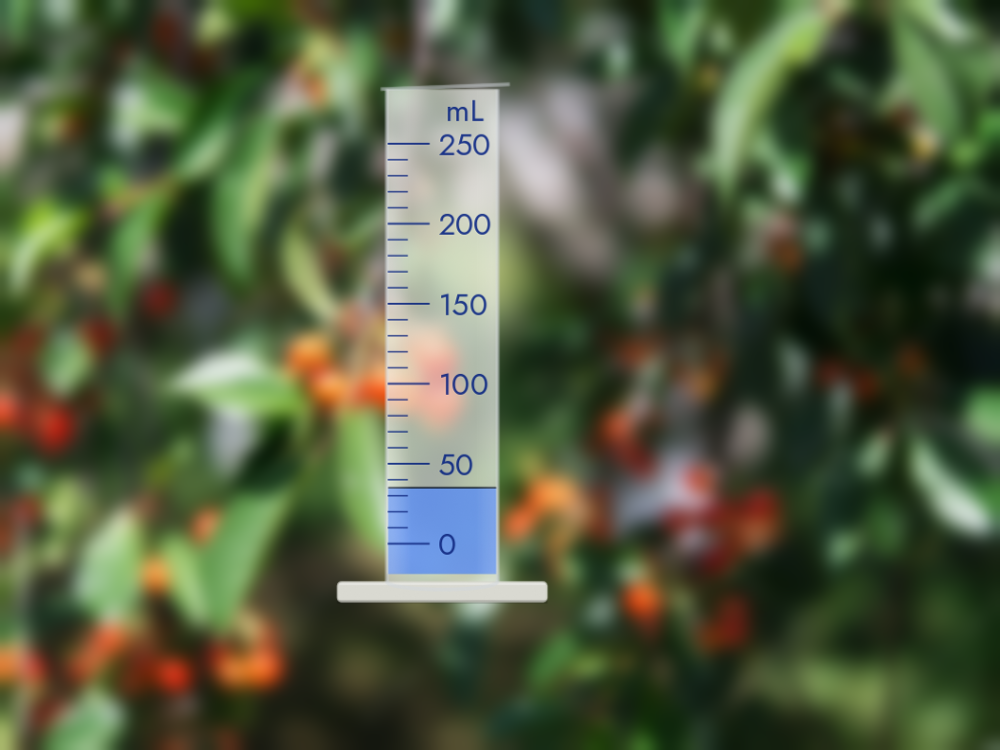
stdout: 35 mL
